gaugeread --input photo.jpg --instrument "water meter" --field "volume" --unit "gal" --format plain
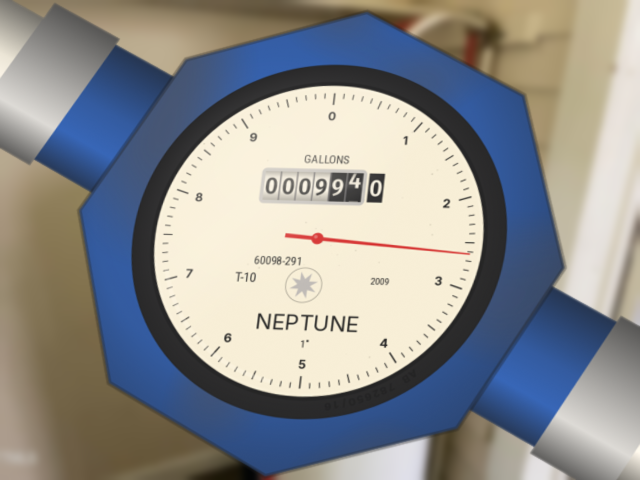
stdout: 9942.6 gal
